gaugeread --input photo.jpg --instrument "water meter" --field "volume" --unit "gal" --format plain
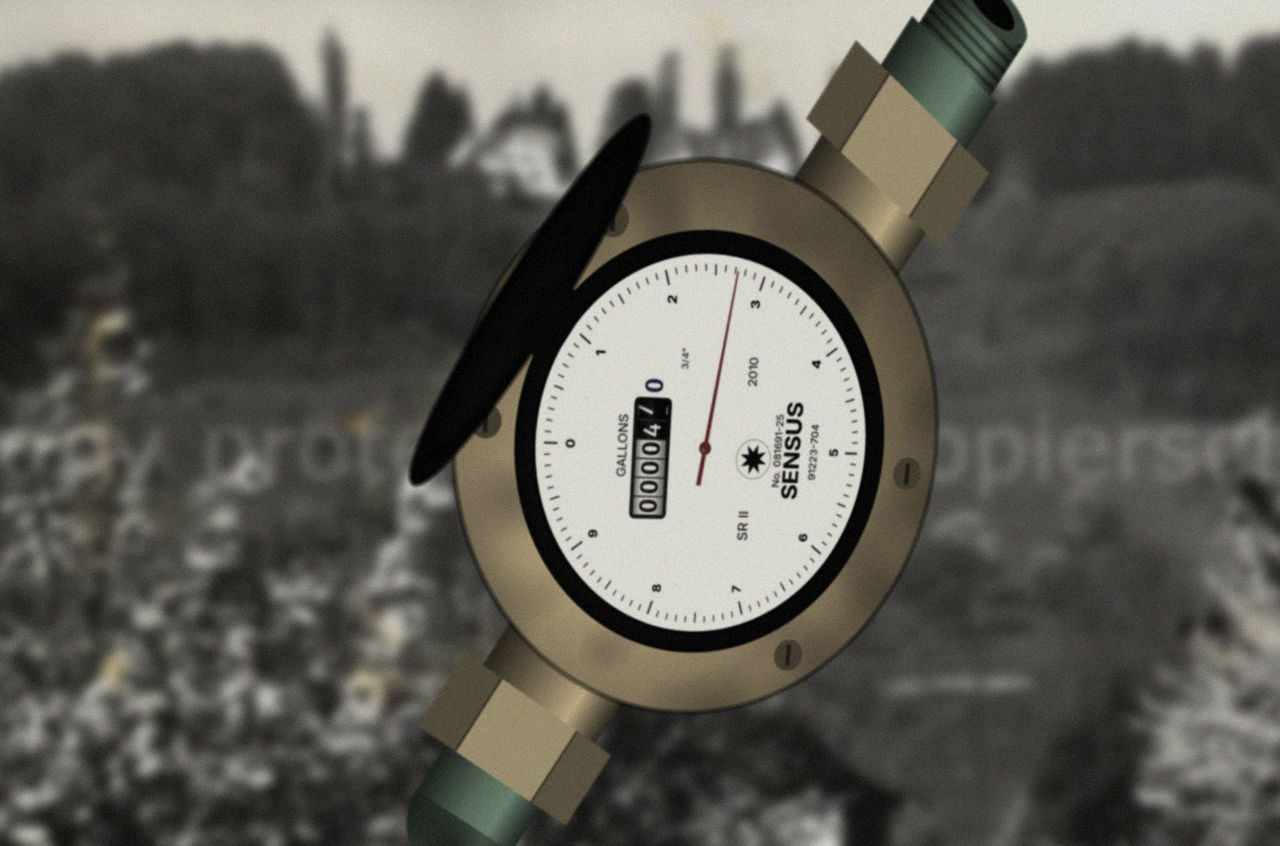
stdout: 472.7 gal
